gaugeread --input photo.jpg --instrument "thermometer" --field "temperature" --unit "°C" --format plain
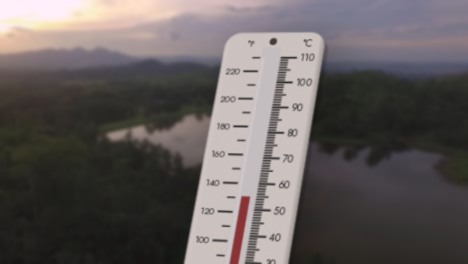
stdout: 55 °C
